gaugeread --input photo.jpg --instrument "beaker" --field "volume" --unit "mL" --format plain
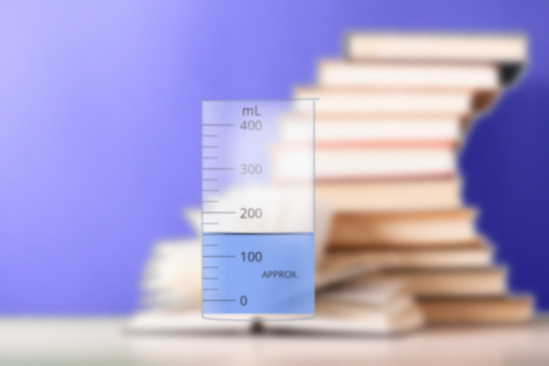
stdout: 150 mL
